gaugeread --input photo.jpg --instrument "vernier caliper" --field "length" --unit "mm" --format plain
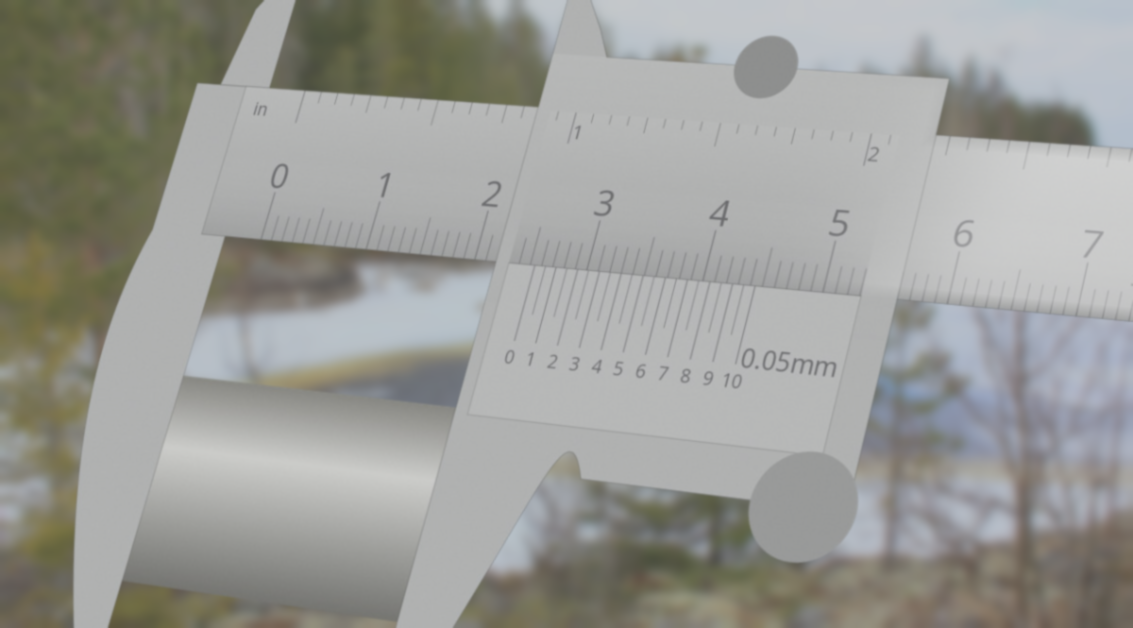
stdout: 25.4 mm
